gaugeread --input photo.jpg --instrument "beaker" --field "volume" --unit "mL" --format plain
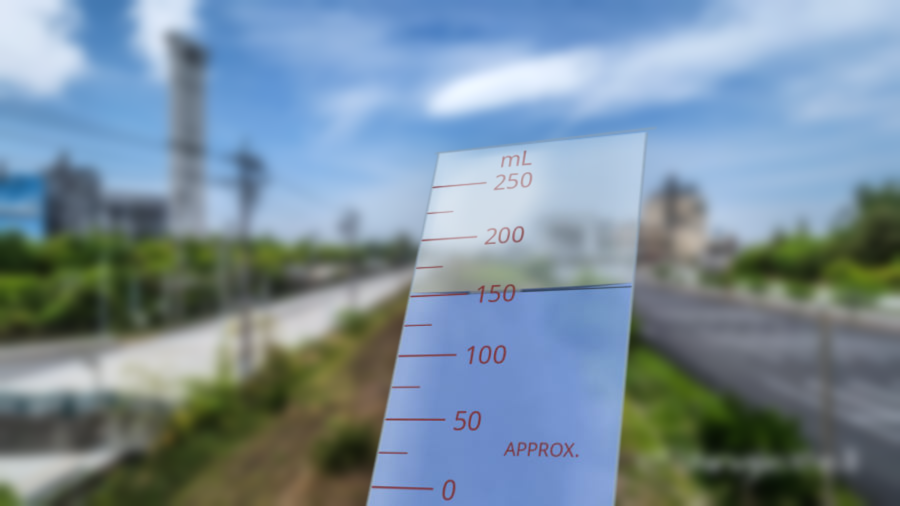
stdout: 150 mL
